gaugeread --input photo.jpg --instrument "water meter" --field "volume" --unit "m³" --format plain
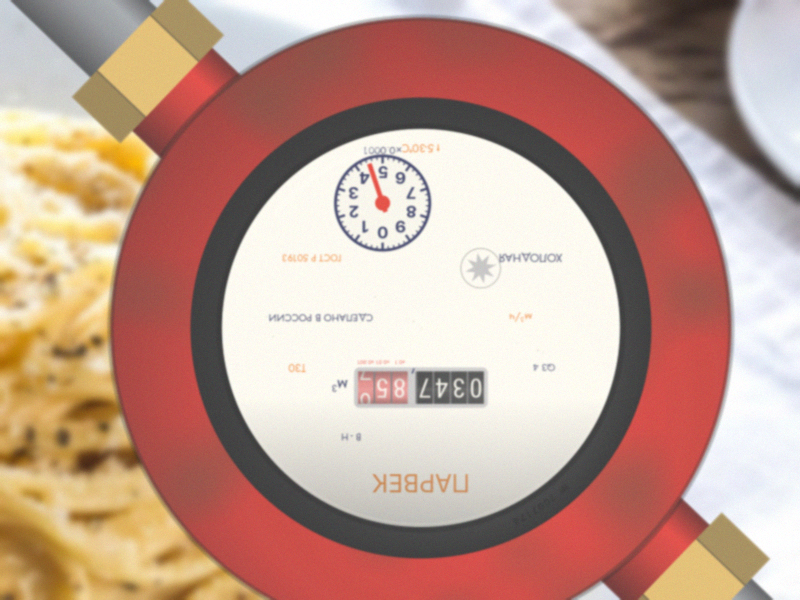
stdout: 347.8564 m³
